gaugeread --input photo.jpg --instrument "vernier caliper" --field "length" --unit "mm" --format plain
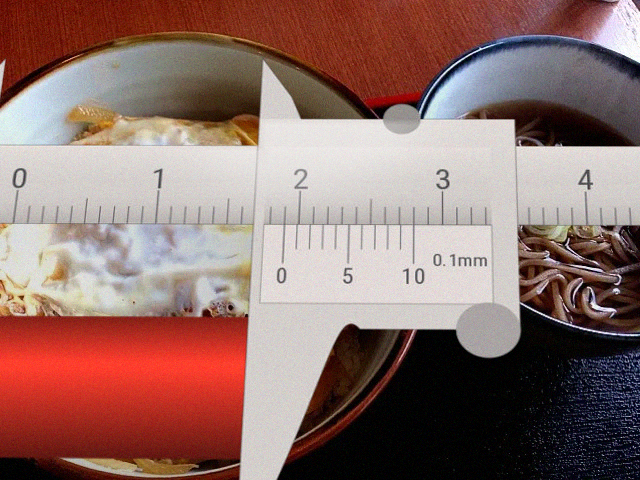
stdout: 19.0 mm
